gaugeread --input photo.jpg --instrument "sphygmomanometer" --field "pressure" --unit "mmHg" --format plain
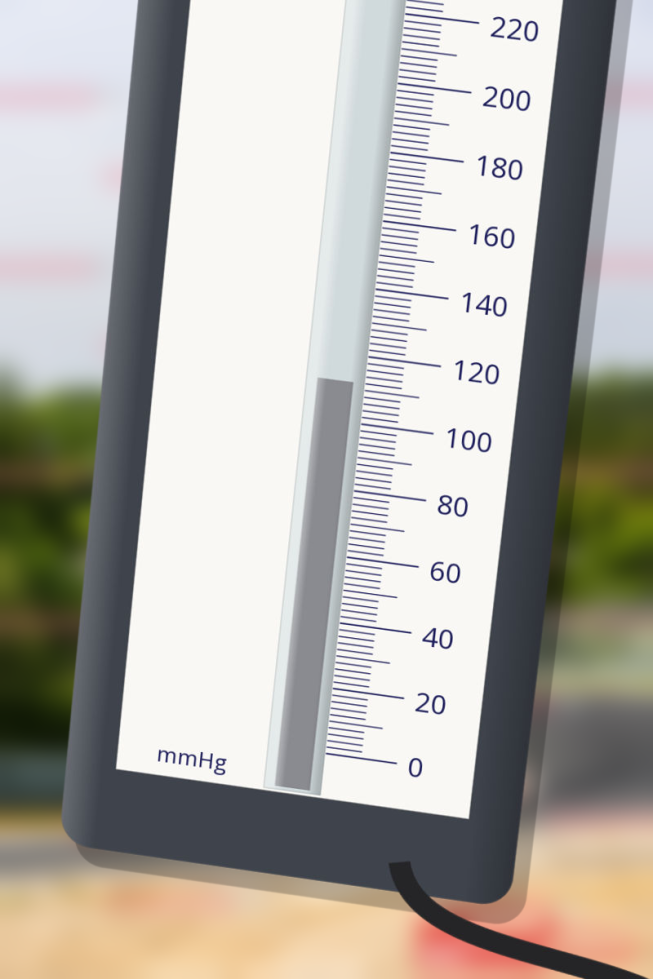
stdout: 112 mmHg
